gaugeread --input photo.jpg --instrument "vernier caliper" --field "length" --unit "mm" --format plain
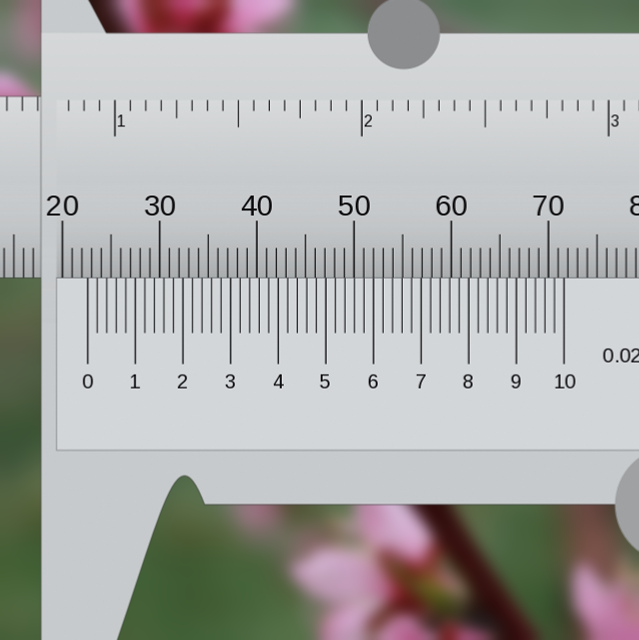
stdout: 22.6 mm
